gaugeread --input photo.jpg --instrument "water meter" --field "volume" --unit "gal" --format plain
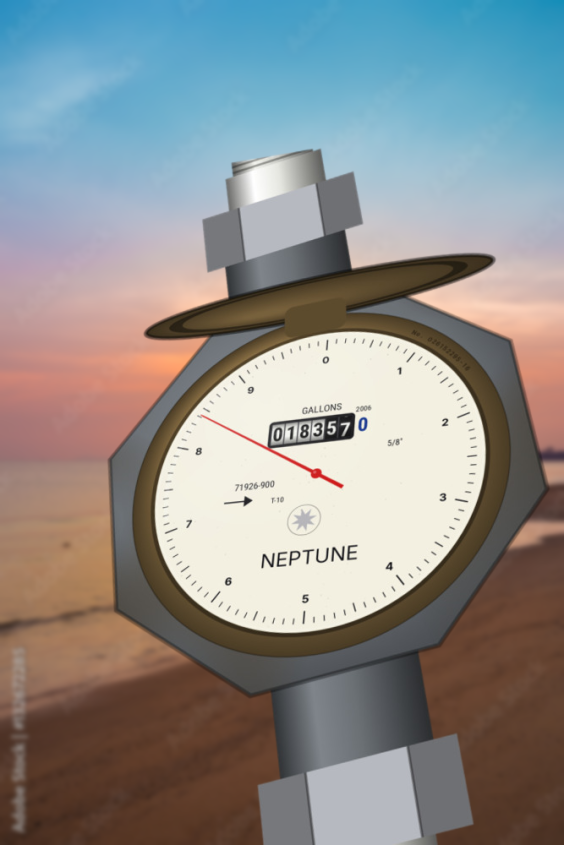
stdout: 183568.4 gal
